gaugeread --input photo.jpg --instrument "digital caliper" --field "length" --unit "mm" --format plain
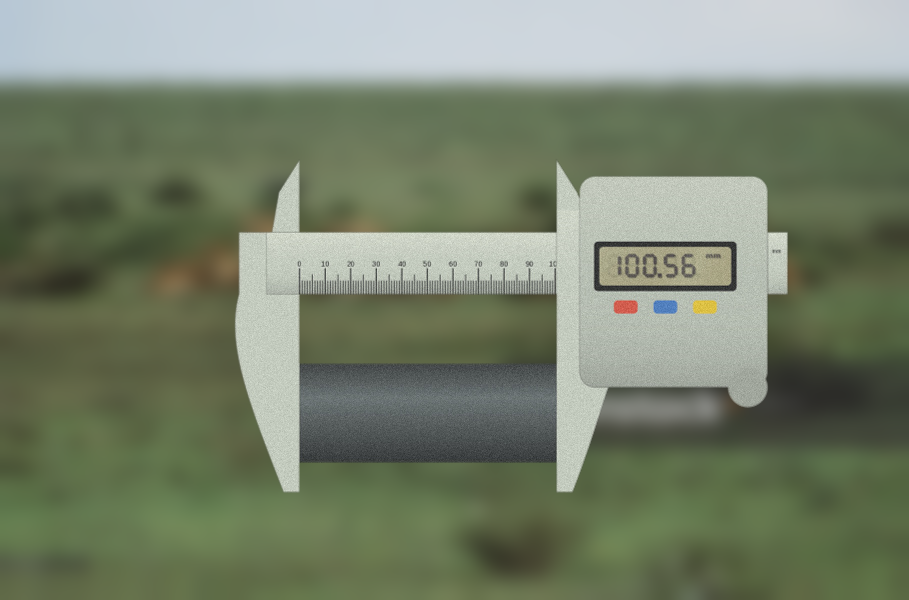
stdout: 100.56 mm
